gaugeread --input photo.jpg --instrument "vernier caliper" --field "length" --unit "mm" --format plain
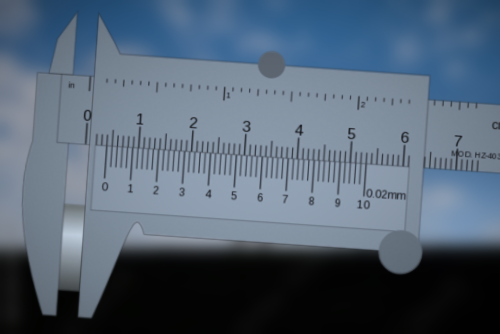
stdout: 4.0 mm
